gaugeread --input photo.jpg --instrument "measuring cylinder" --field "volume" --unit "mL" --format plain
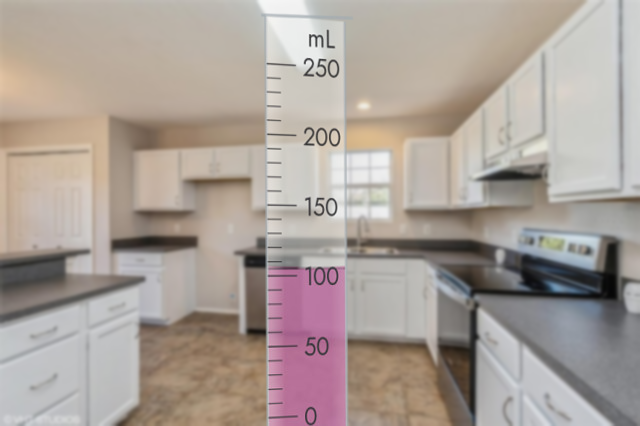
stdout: 105 mL
